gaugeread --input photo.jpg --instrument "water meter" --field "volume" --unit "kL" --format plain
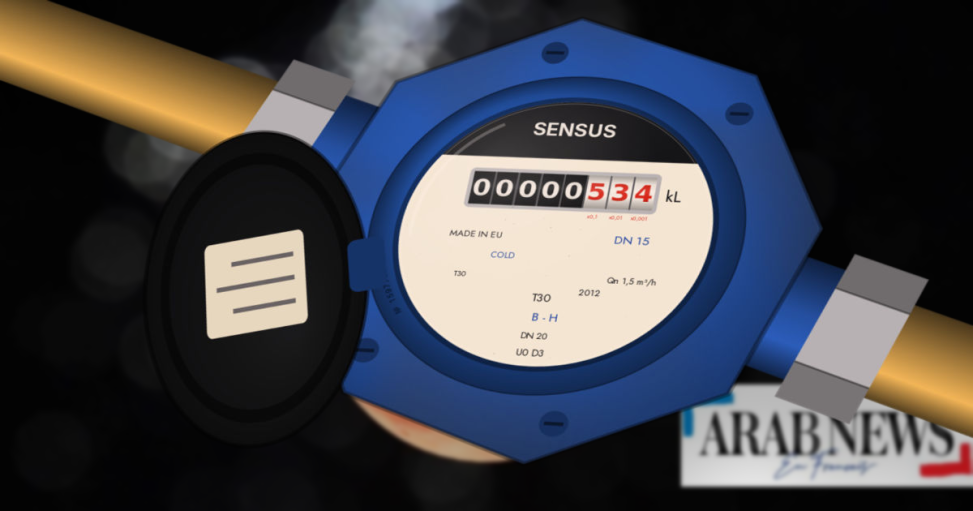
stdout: 0.534 kL
